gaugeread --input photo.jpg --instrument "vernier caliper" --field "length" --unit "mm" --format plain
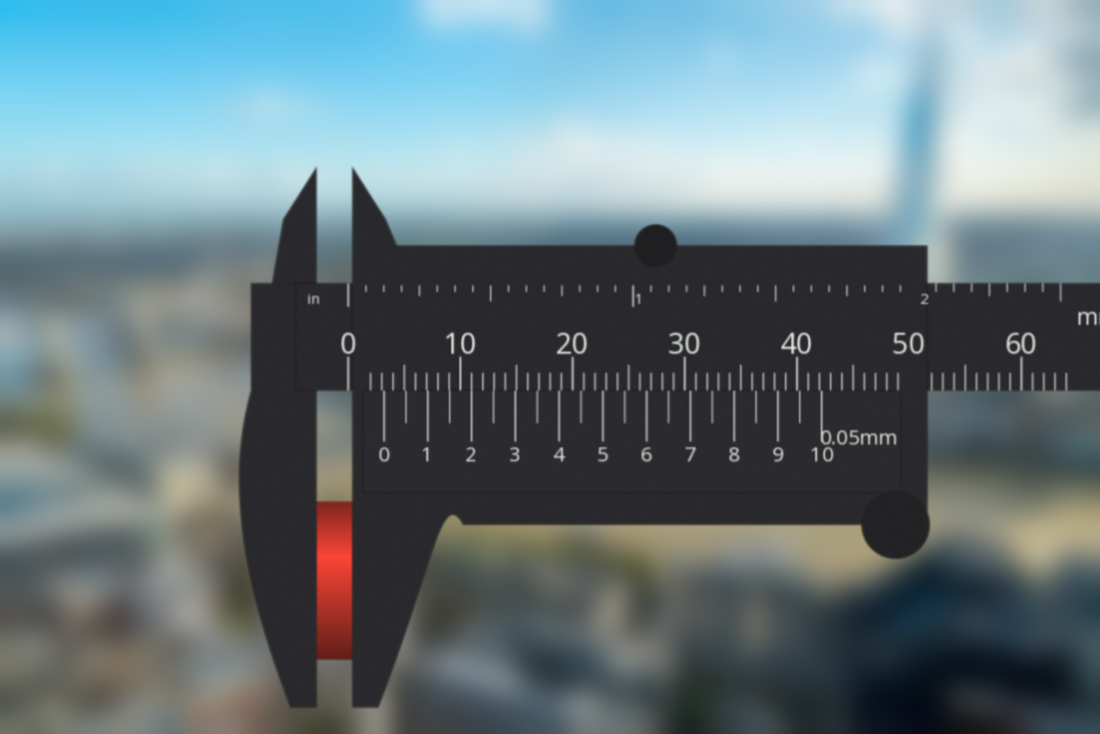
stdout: 3.2 mm
